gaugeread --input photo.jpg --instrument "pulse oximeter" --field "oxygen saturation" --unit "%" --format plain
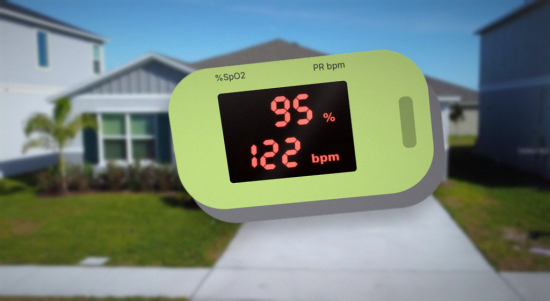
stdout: 95 %
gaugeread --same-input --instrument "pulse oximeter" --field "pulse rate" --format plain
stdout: 122 bpm
